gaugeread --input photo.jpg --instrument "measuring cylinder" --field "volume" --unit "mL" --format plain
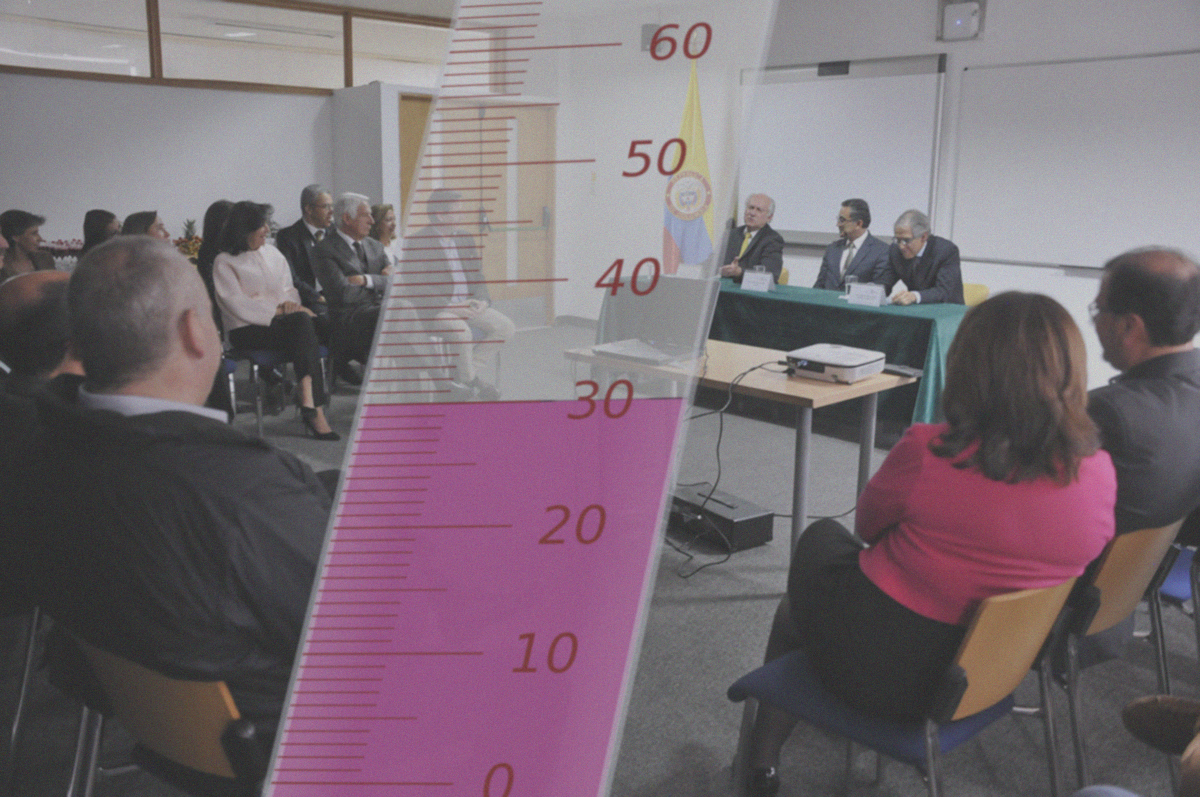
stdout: 30 mL
